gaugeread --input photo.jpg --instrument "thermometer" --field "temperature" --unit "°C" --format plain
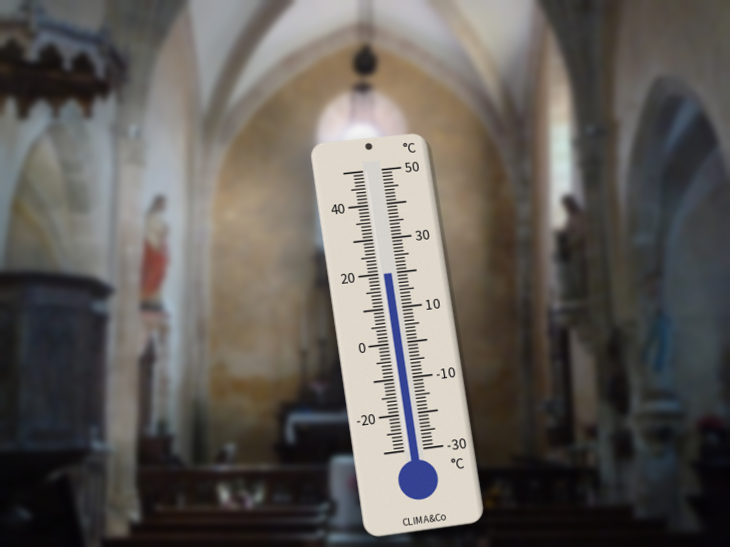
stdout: 20 °C
